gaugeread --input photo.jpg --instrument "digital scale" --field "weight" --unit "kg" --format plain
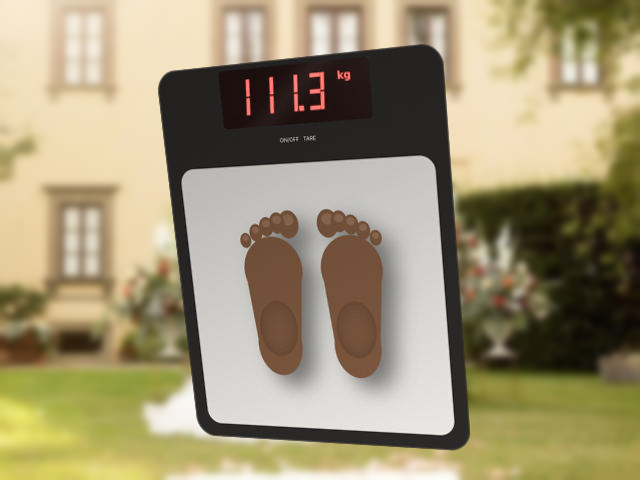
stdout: 111.3 kg
